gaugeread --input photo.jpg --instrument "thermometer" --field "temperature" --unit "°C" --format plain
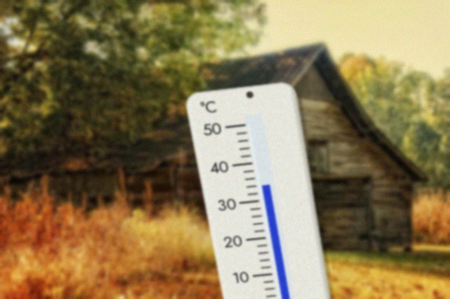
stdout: 34 °C
